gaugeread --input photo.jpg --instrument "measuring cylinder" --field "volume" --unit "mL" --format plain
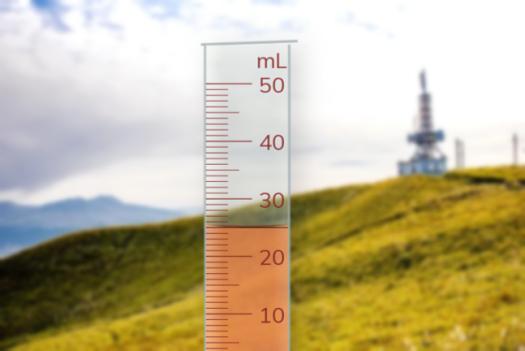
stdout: 25 mL
